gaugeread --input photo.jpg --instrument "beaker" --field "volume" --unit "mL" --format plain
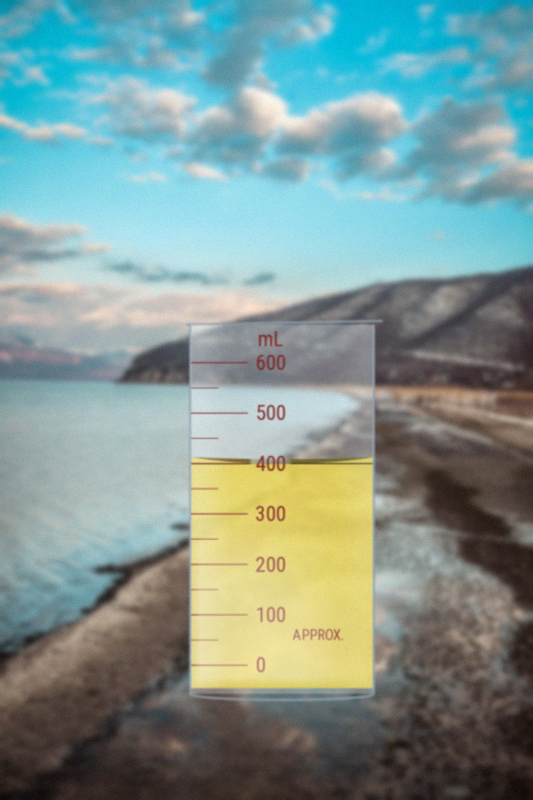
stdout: 400 mL
